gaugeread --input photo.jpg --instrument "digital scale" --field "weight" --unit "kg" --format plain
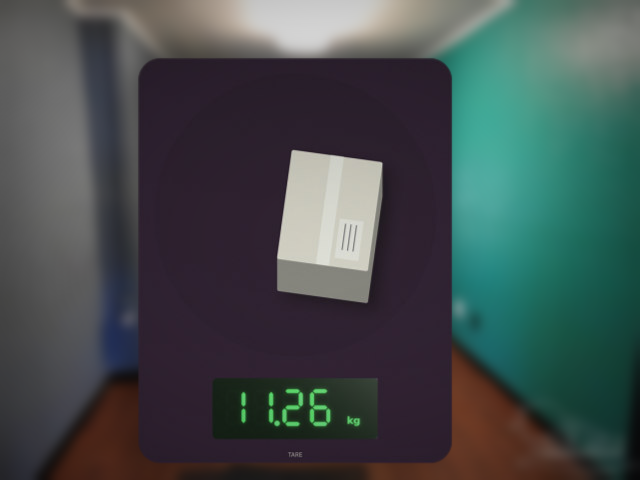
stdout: 11.26 kg
